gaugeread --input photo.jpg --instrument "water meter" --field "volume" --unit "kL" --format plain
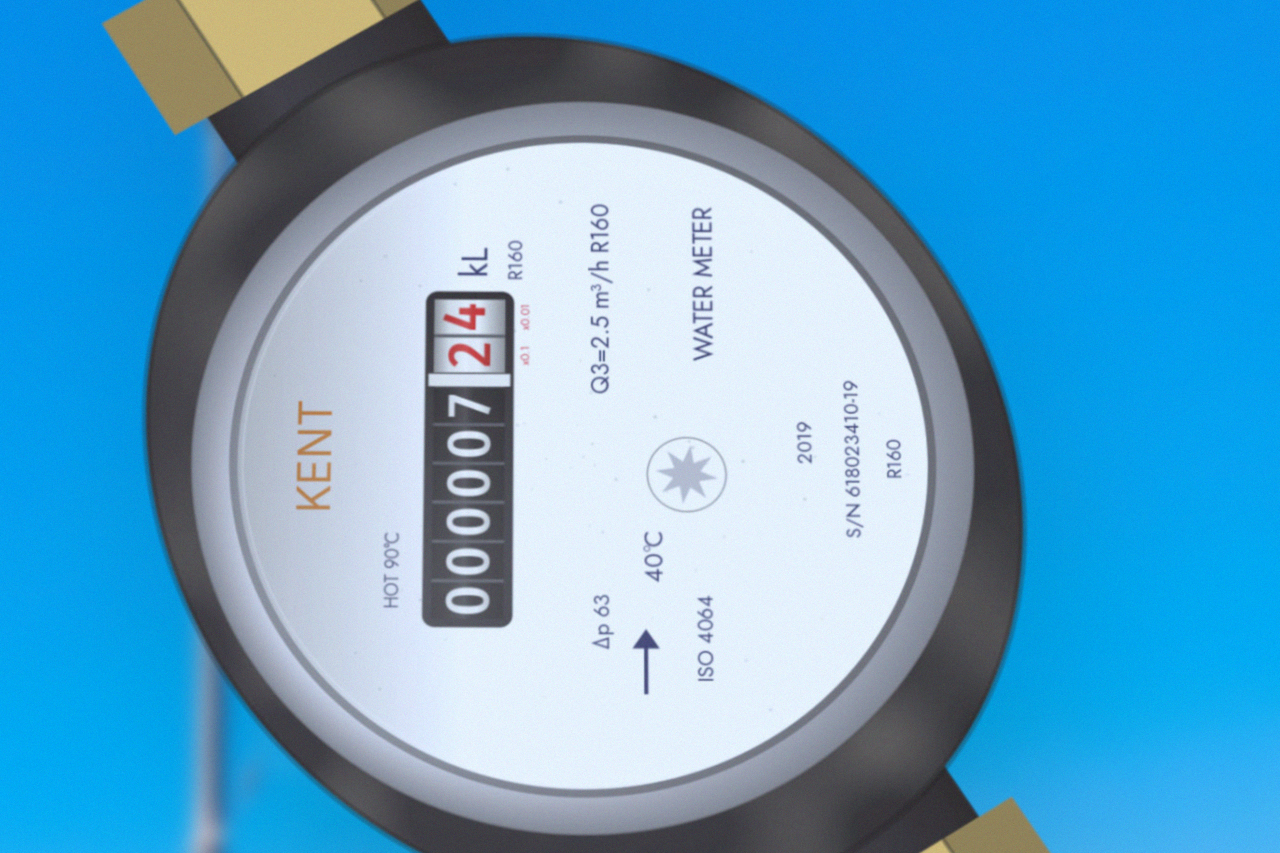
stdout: 7.24 kL
